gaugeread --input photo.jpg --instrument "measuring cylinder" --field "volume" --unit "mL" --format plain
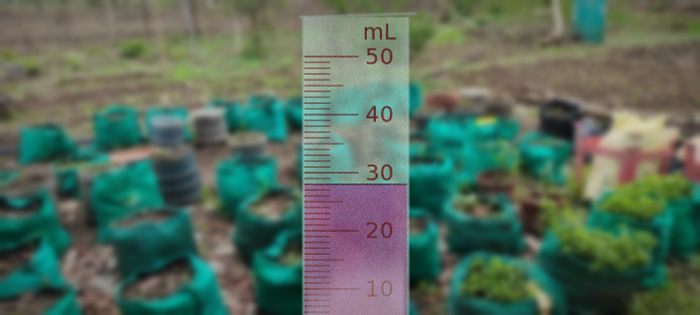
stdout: 28 mL
